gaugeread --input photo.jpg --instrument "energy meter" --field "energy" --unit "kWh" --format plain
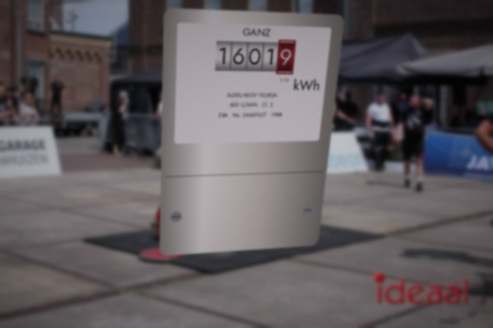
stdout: 1601.9 kWh
